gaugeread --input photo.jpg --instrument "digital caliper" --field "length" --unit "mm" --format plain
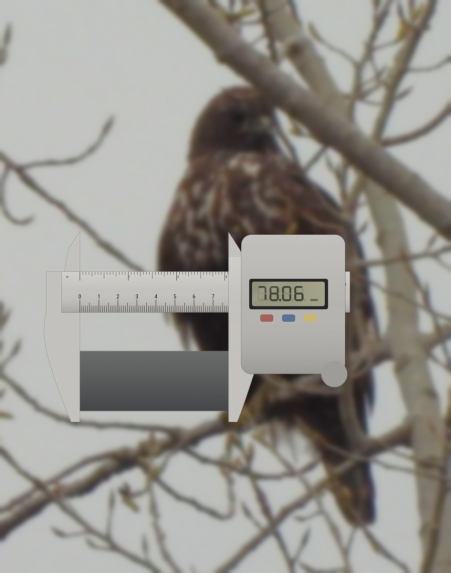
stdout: 78.06 mm
